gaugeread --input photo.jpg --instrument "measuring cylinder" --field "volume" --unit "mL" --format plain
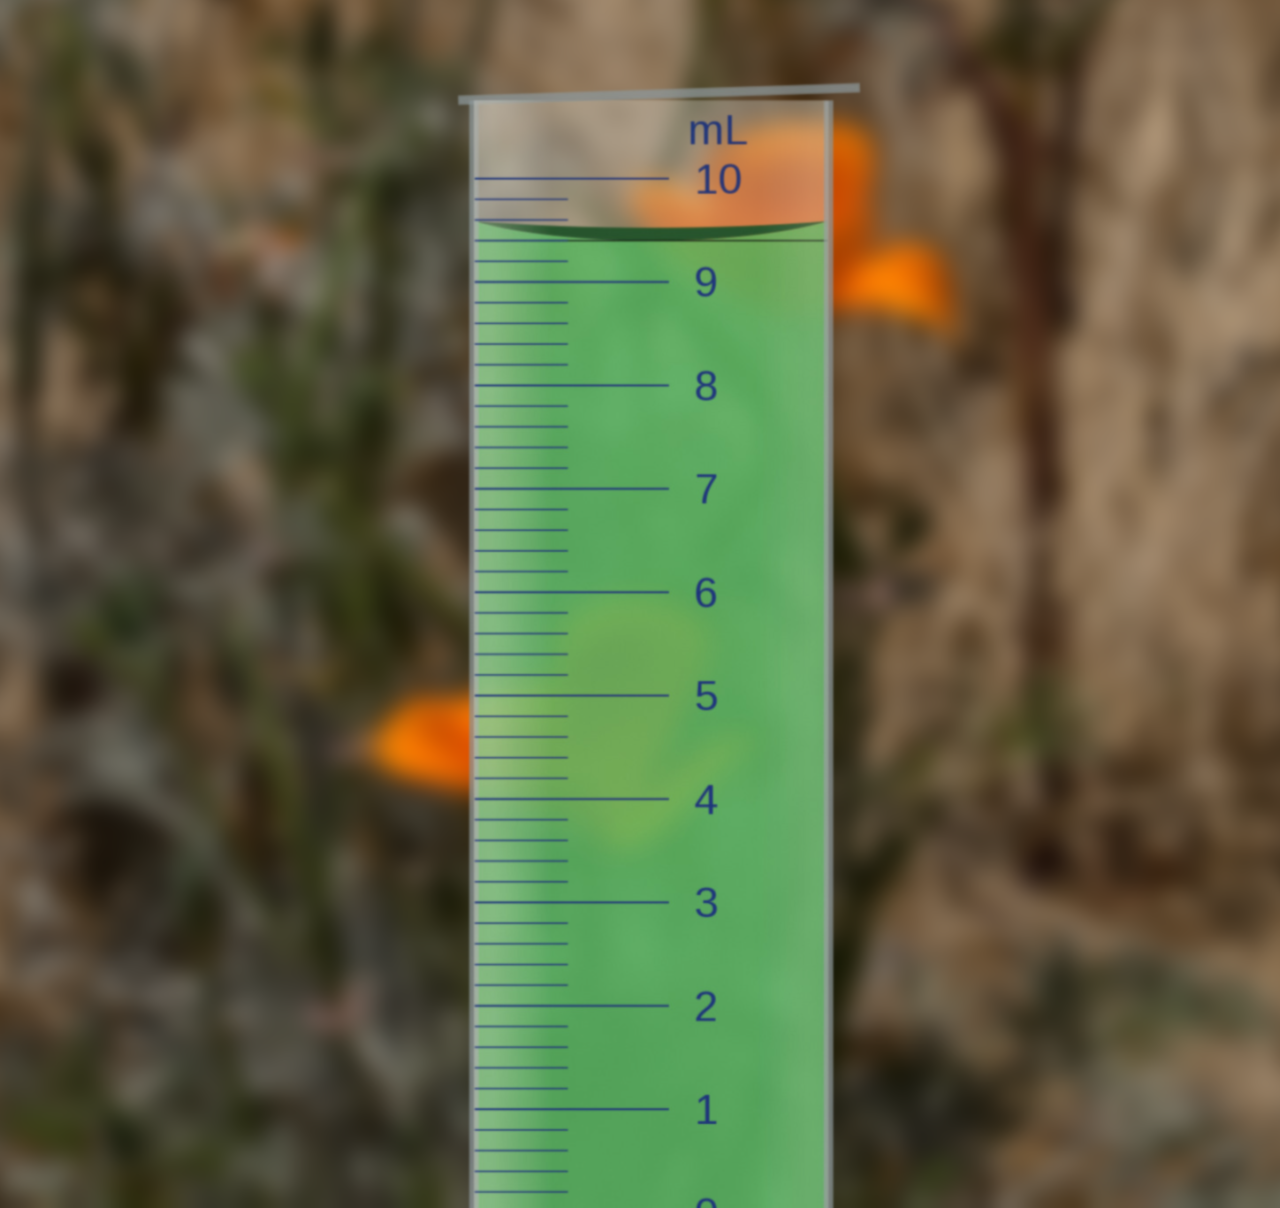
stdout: 9.4 mL
